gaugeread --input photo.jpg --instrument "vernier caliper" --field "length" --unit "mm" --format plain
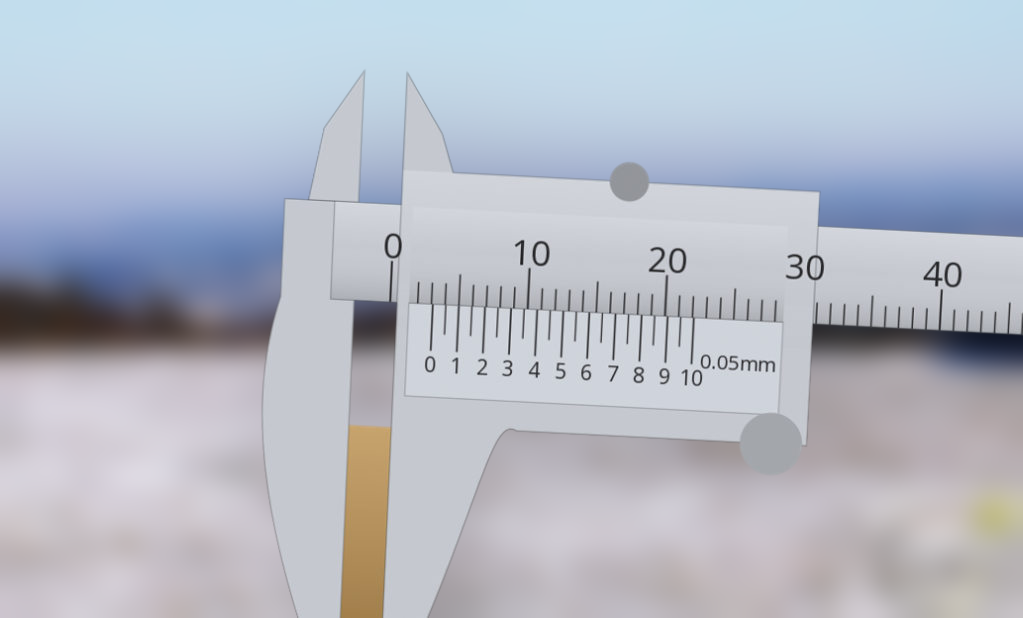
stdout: 3.1 mm
